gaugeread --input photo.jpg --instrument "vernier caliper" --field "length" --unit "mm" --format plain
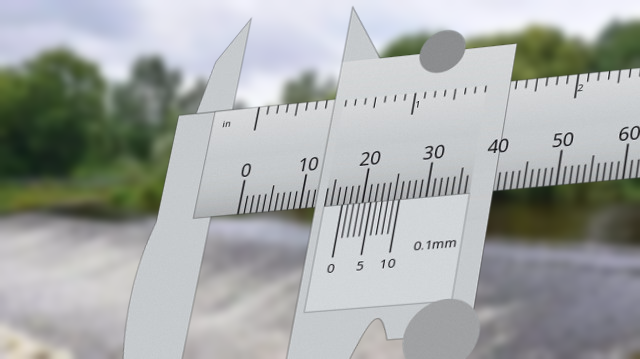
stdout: 16.8 mm
